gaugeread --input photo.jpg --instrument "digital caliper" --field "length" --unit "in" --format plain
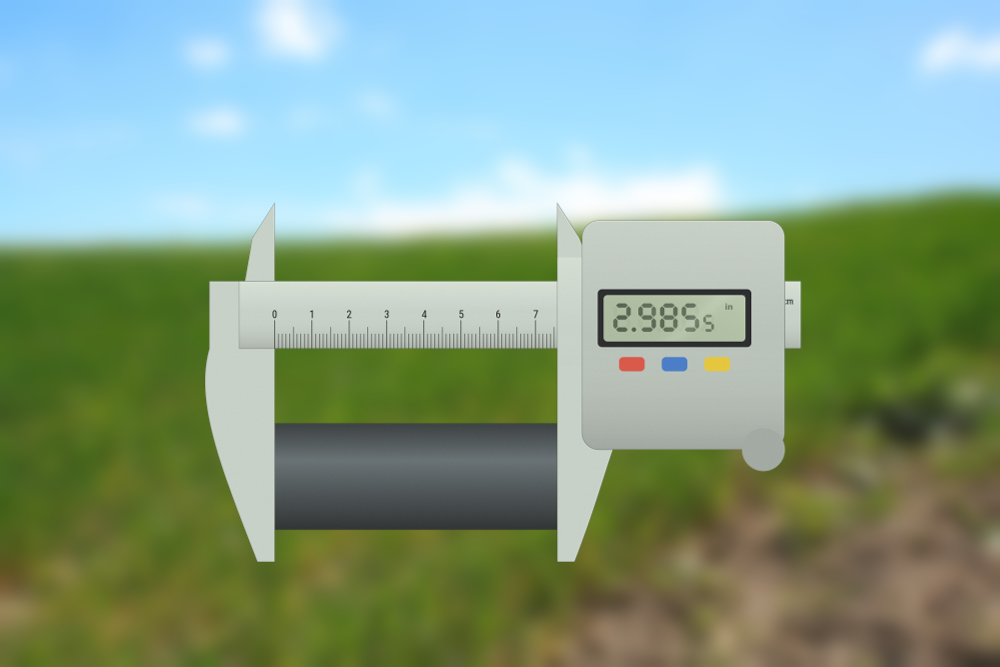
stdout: 2.9855 in
